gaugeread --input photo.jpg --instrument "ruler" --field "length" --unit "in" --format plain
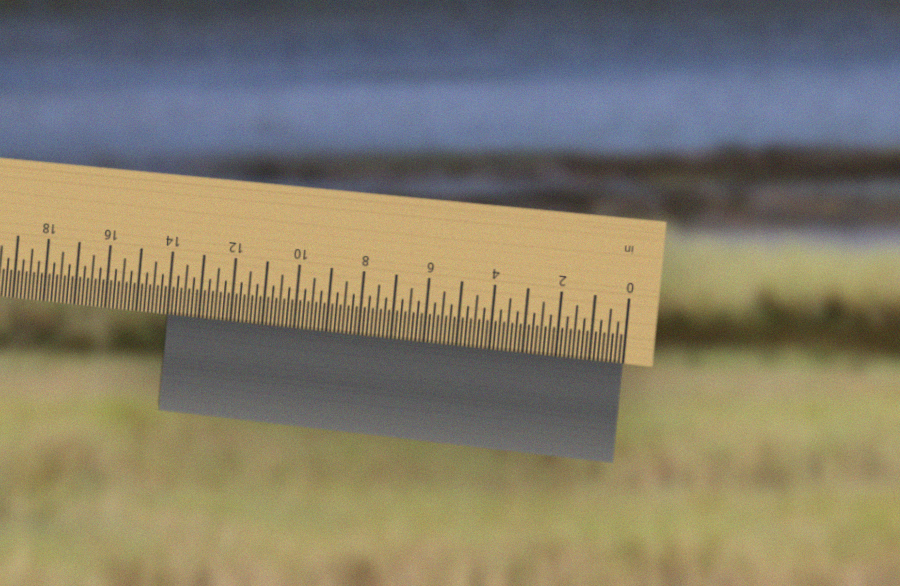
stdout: 14 in
